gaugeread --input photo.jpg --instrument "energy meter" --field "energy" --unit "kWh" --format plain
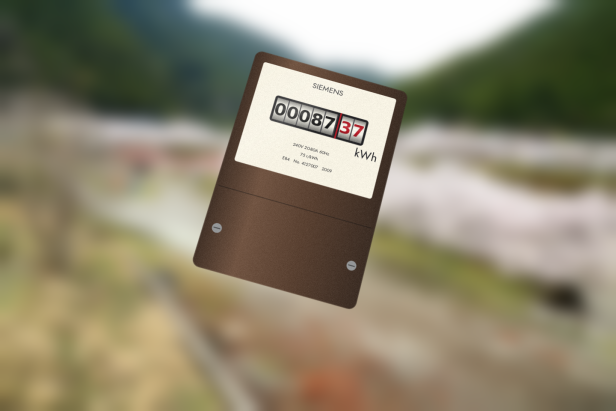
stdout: 87.37 kWh
